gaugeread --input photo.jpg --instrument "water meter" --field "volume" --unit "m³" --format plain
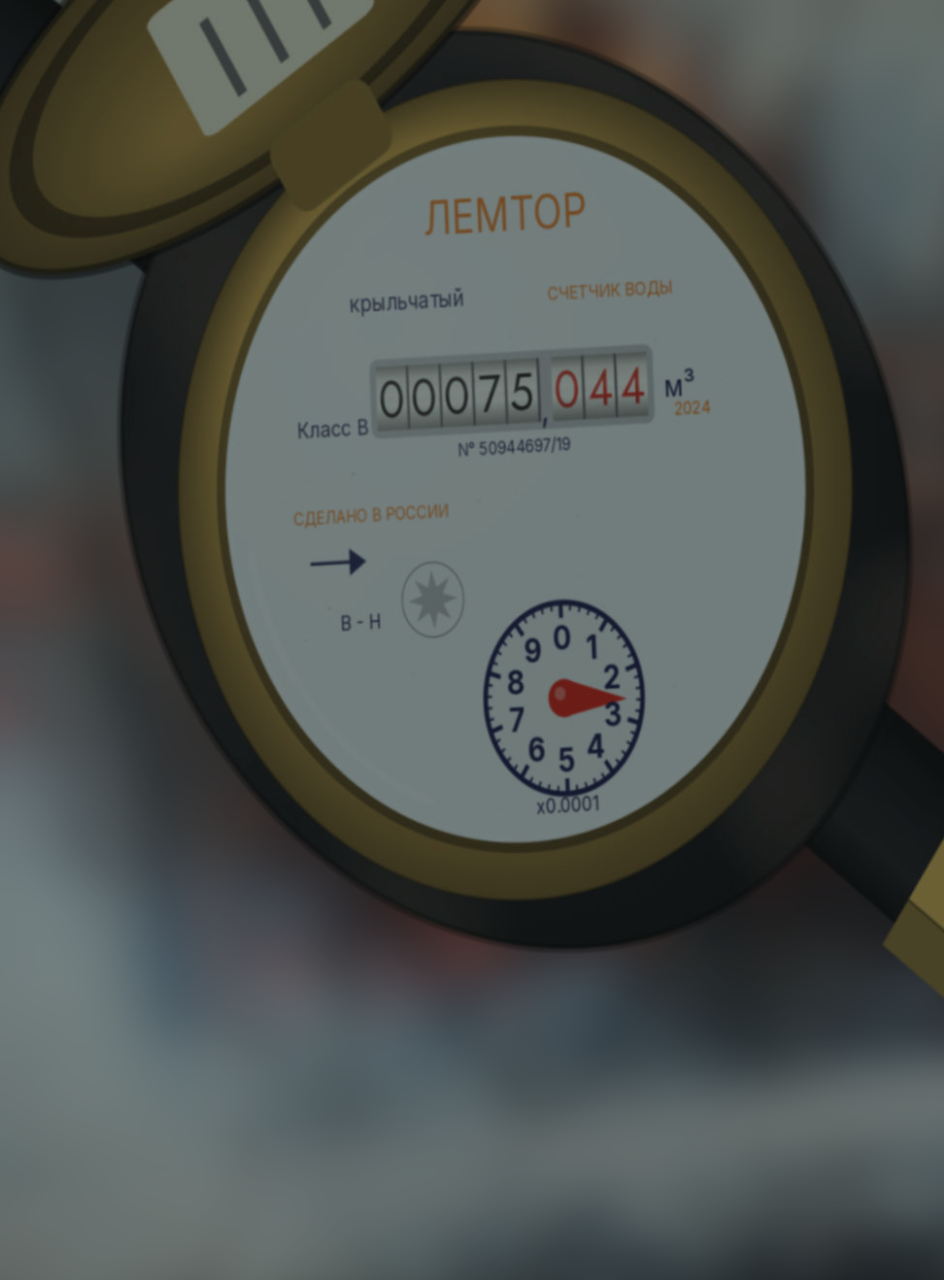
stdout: 75.0442 m³
